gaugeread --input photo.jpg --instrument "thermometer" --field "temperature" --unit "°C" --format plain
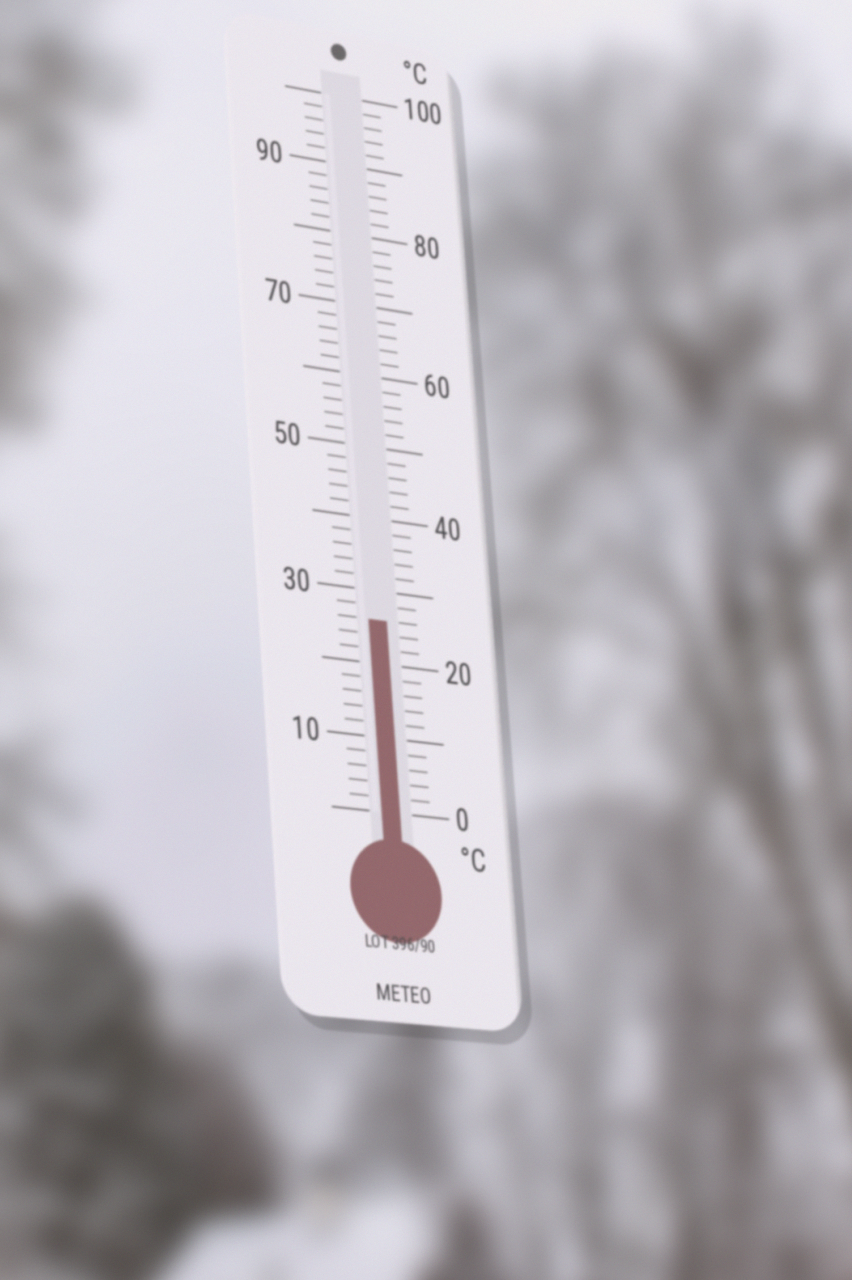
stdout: 26 °C
